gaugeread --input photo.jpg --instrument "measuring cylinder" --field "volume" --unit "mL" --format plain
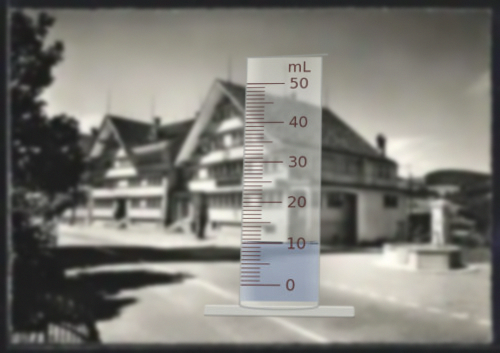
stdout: 10 mL
